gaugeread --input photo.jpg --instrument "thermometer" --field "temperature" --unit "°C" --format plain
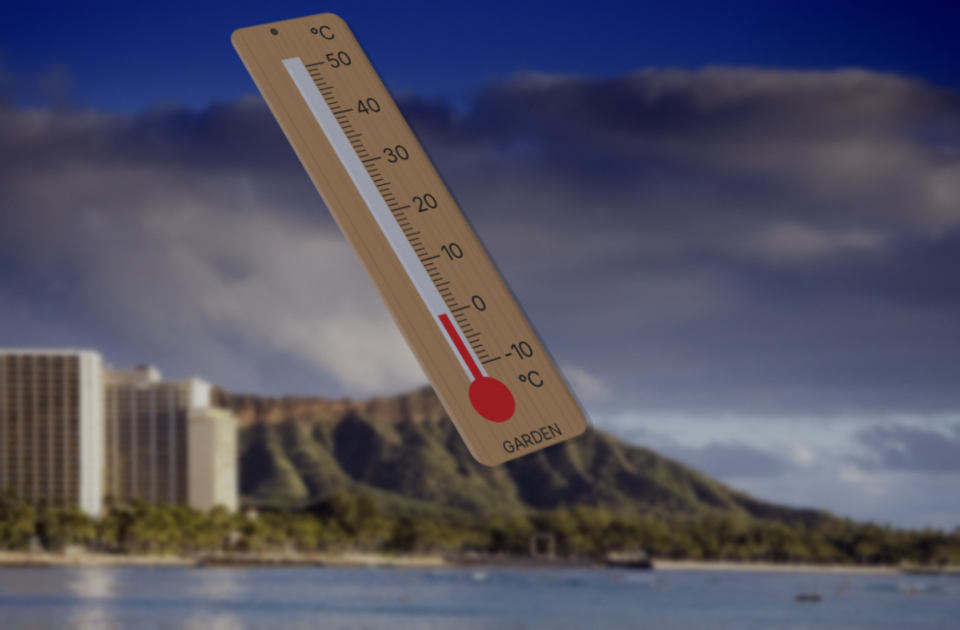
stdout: 0 °C
